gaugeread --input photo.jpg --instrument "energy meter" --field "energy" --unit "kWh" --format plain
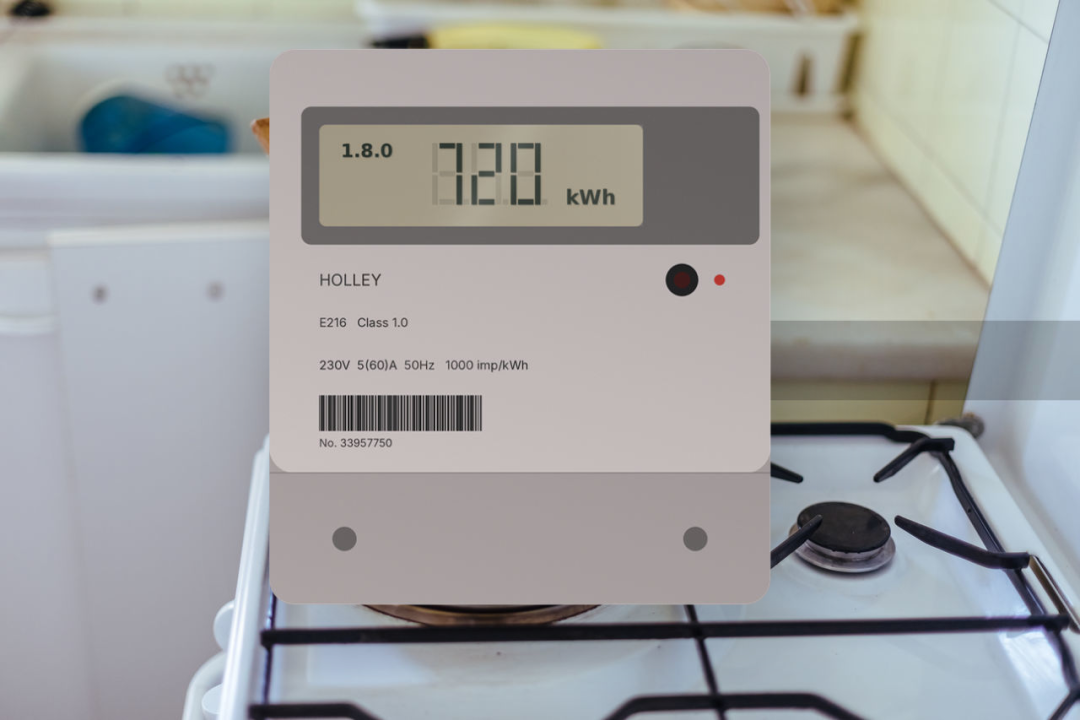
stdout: 720 kWh
